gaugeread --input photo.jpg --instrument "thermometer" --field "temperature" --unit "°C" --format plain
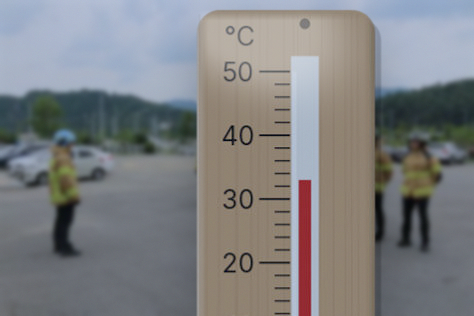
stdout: 33 °C
